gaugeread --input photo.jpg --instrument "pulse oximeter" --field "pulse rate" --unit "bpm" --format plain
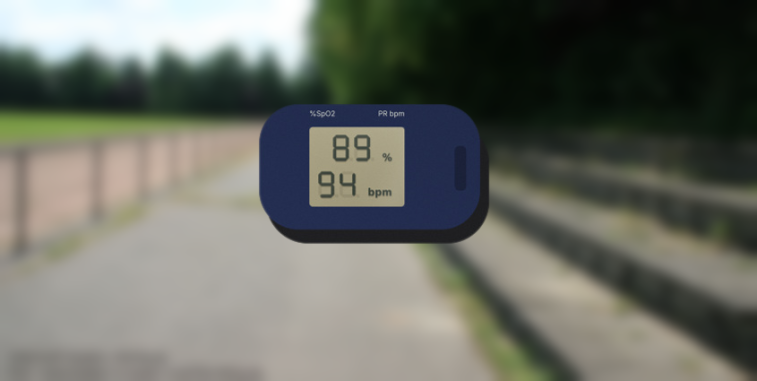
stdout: 94 bpm
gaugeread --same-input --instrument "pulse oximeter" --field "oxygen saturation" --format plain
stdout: 89 %
